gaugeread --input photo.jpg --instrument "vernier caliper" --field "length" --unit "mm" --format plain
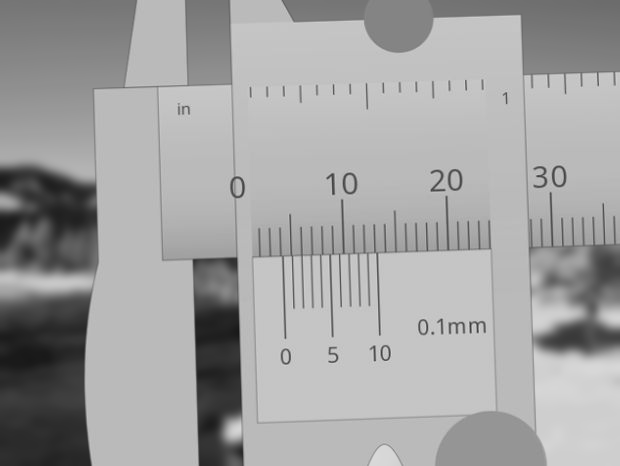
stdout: 4.2 mm
